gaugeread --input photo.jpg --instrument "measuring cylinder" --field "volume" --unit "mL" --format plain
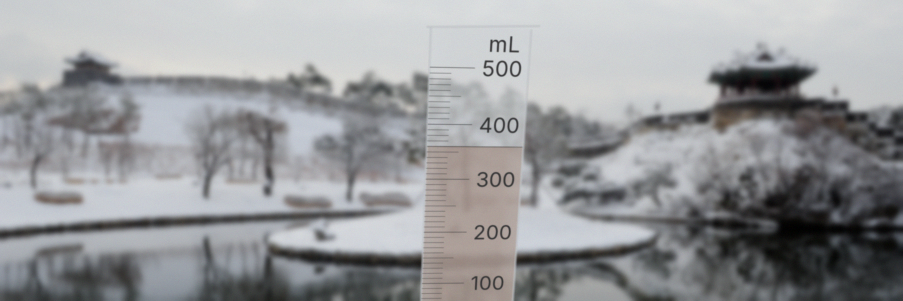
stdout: 360 mL
